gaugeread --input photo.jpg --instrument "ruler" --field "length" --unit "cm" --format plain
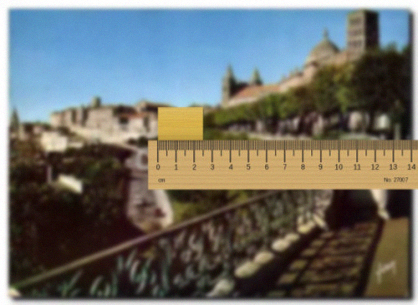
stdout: 2.5 cm
